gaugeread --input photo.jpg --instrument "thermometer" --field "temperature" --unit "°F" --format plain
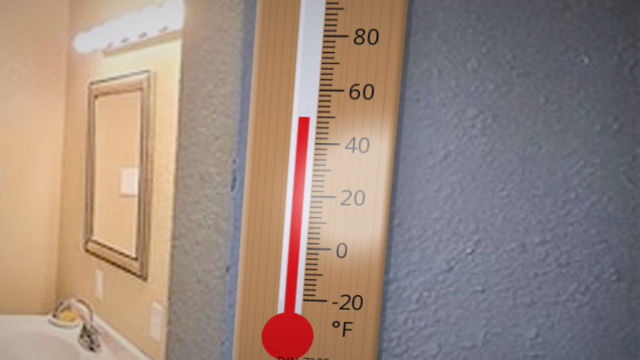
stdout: 50 °F
